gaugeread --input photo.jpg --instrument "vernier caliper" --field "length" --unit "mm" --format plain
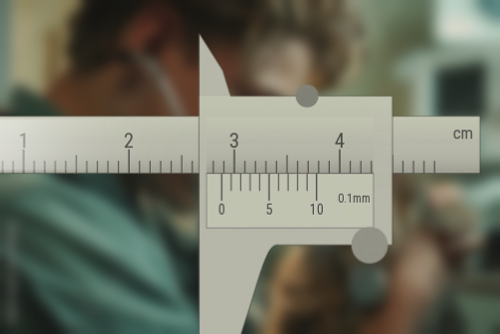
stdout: 28.8 mm
